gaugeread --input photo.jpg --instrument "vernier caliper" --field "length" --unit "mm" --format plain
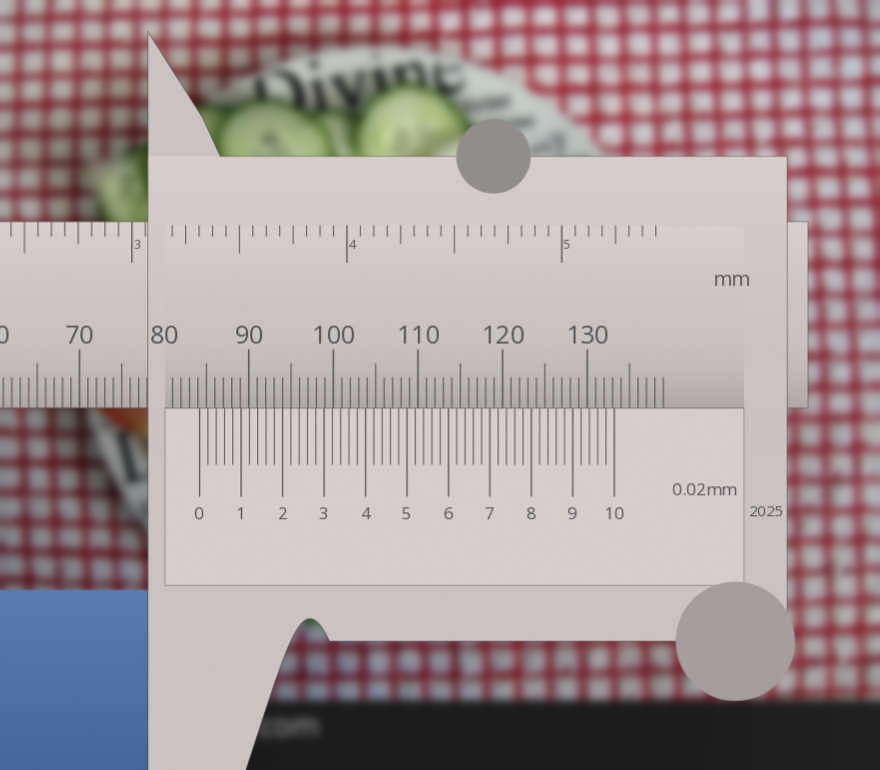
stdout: 84.2 mm
